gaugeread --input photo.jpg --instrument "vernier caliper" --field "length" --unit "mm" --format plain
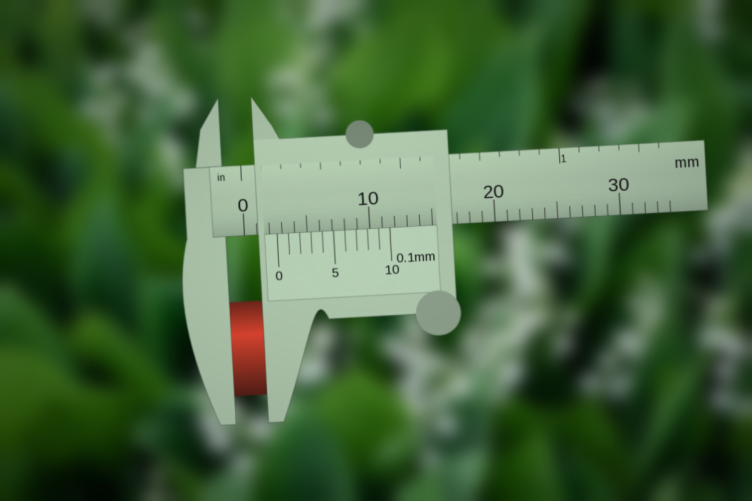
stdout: 2.6 mm
